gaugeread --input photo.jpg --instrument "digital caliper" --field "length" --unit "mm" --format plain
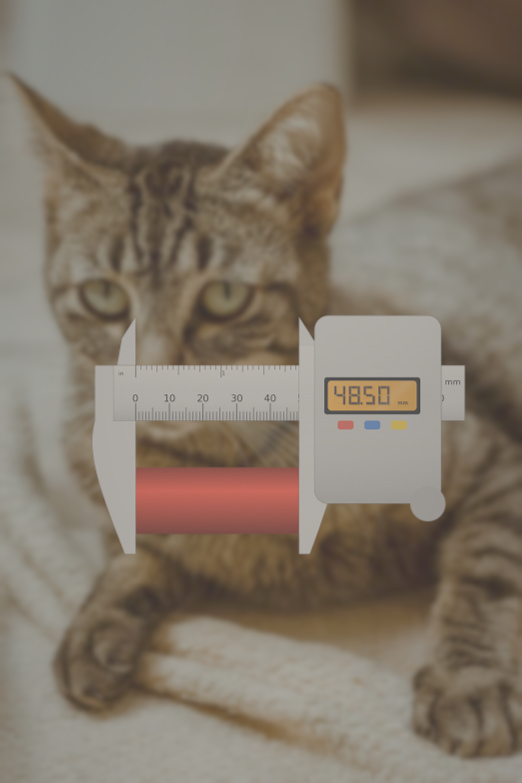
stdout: 48.50 mm
